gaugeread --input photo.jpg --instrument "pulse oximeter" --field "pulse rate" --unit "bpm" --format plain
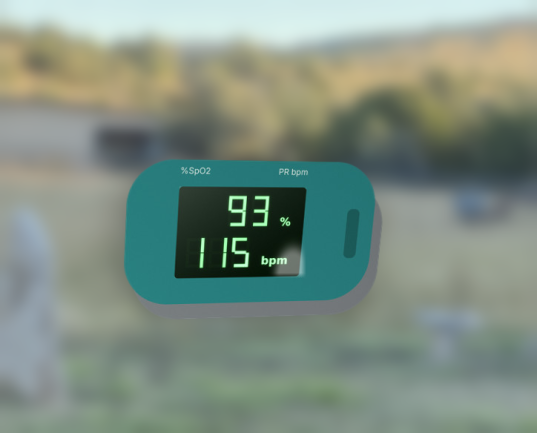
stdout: 115 bpm
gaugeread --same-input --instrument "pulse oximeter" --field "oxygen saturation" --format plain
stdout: 93 %
